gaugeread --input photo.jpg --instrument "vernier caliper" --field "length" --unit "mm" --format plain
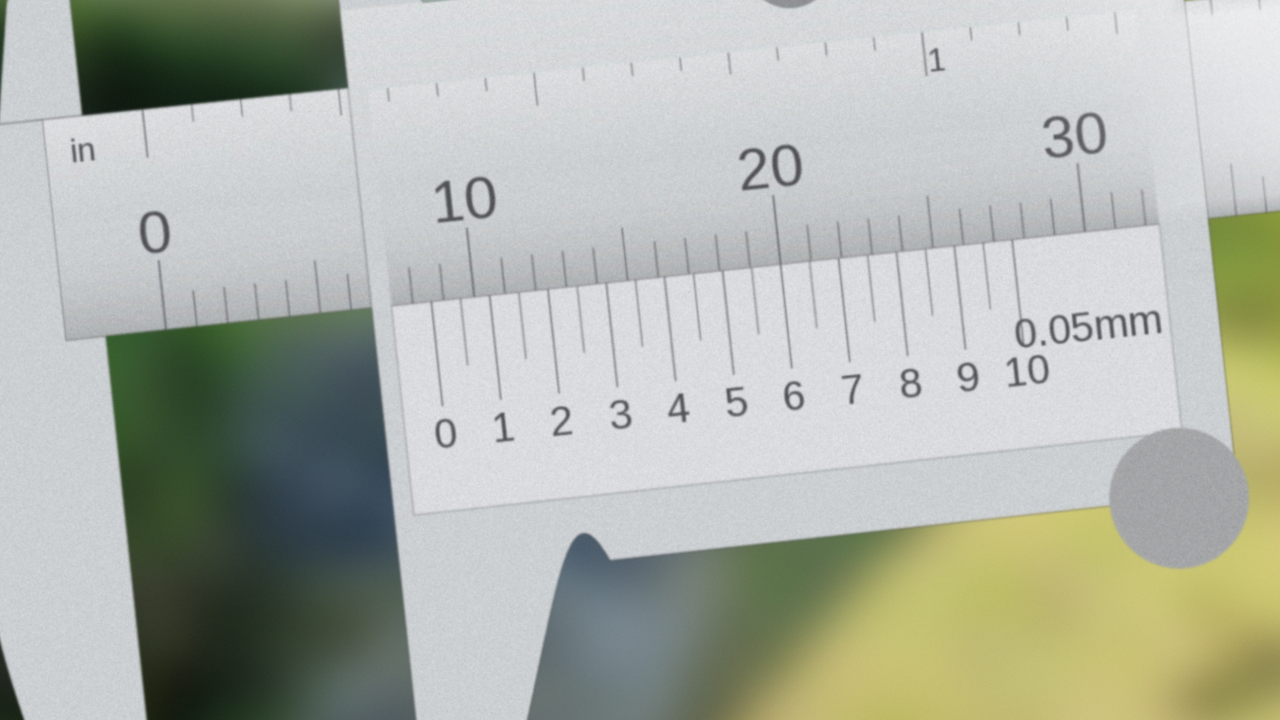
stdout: 8.60 mm
